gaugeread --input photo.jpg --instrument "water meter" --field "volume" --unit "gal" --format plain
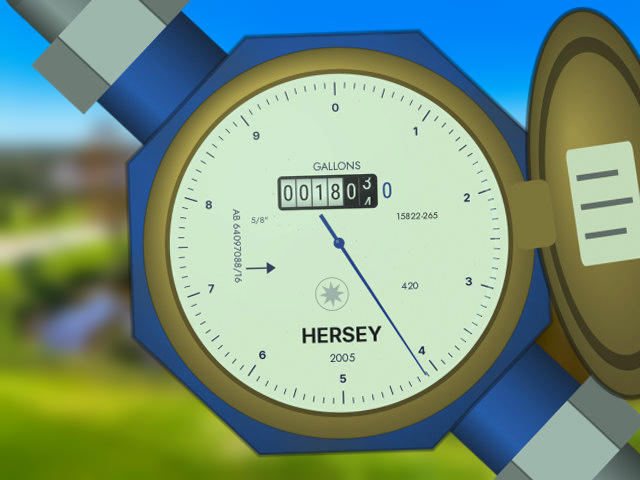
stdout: 18034.1 gal
